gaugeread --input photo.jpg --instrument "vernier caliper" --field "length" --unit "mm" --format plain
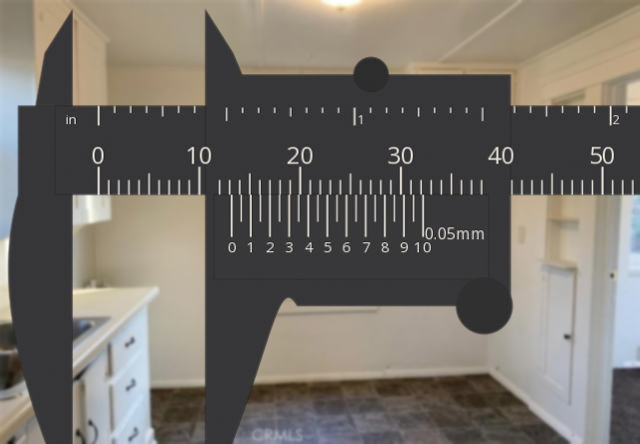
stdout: 13.2 mm
